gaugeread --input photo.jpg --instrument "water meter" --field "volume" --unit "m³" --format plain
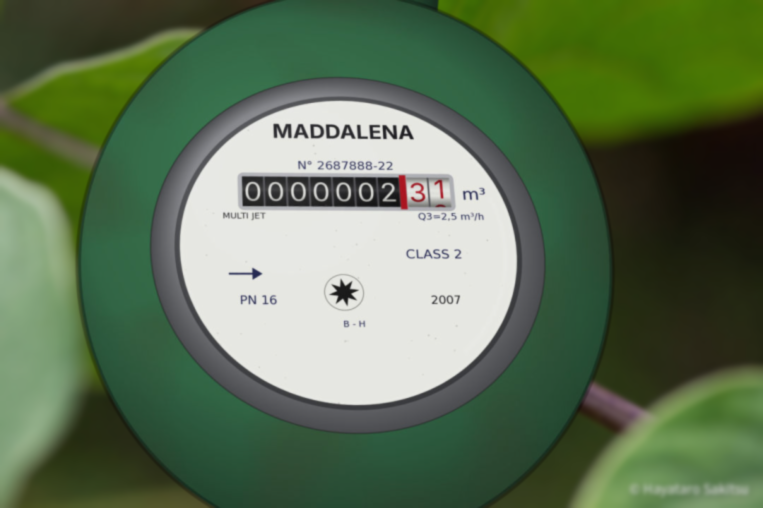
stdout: 2.31 m³
